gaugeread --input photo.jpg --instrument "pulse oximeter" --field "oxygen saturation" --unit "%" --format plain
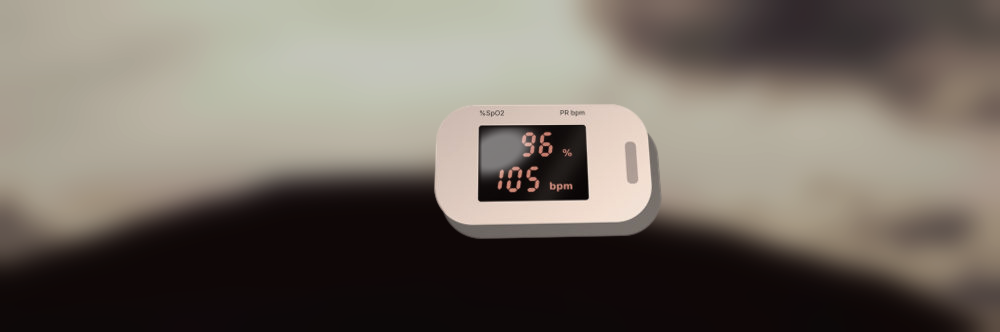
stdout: 96 %
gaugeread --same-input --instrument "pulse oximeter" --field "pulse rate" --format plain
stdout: 105 bpm
